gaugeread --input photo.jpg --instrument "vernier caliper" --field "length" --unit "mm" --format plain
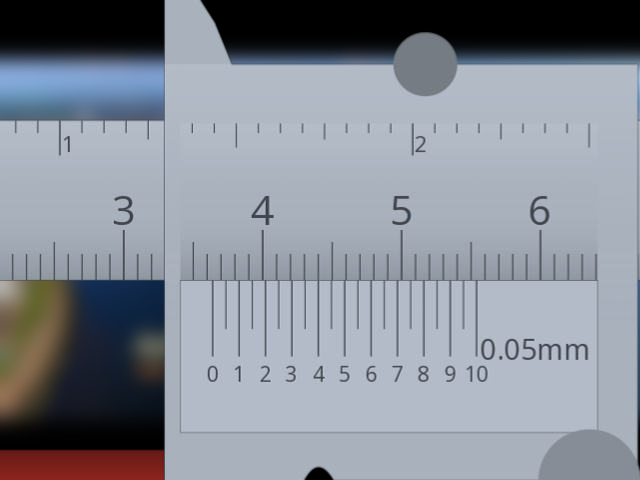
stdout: 36.4 mm
